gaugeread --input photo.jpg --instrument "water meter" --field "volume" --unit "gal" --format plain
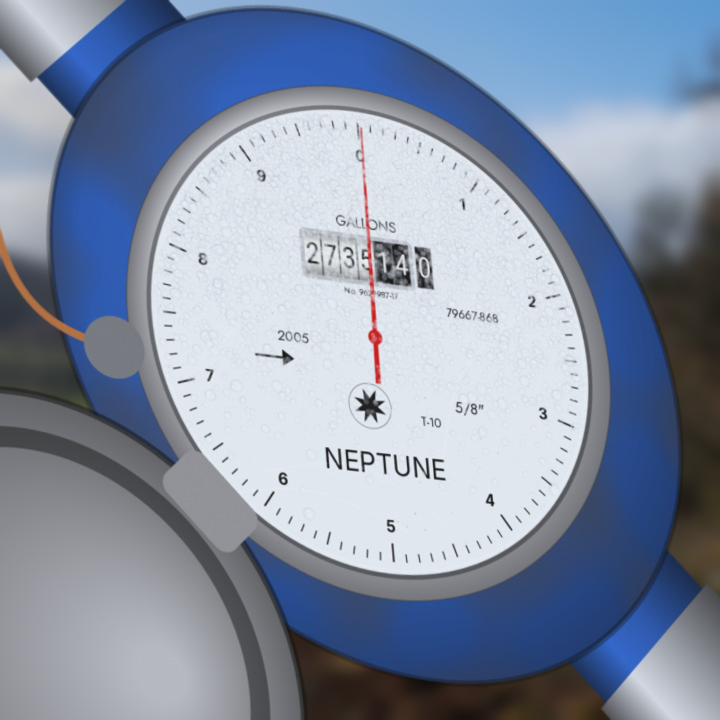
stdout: 2735140.0 gal
